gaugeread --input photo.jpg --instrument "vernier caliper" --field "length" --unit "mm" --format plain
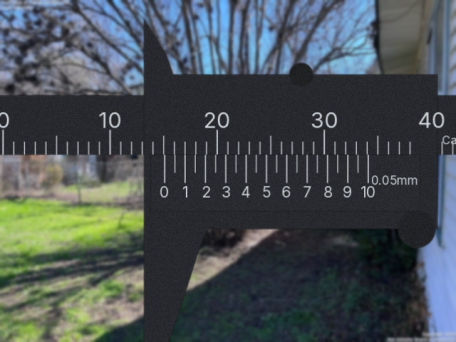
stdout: 15.1 mm
